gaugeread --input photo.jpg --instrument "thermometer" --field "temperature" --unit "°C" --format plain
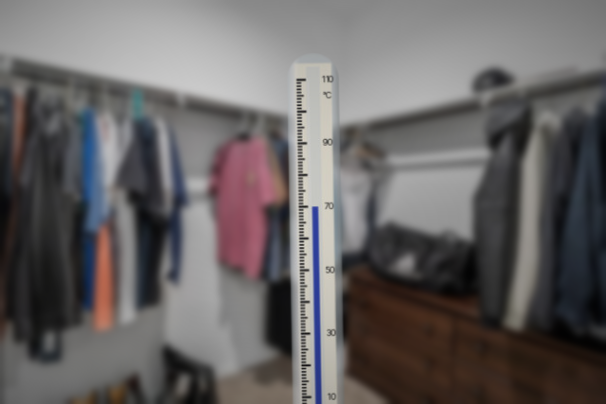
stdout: 70 °C
